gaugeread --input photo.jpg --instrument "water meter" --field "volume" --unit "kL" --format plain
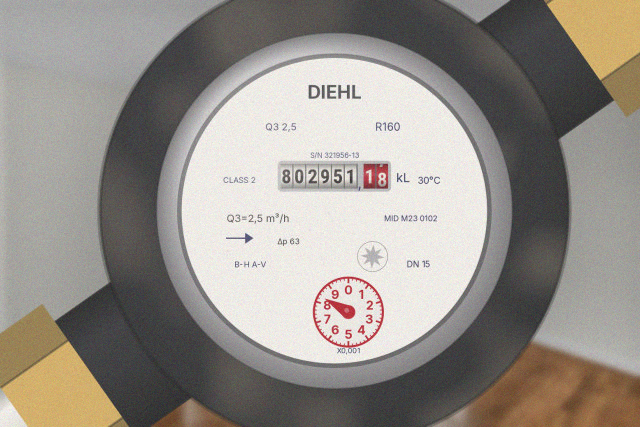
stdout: 802951.178 kL
